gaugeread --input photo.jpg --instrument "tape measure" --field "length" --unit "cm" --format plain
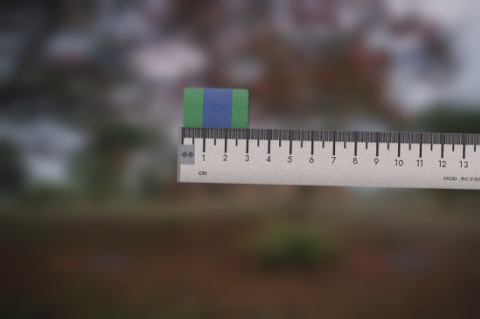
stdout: 3 cm
